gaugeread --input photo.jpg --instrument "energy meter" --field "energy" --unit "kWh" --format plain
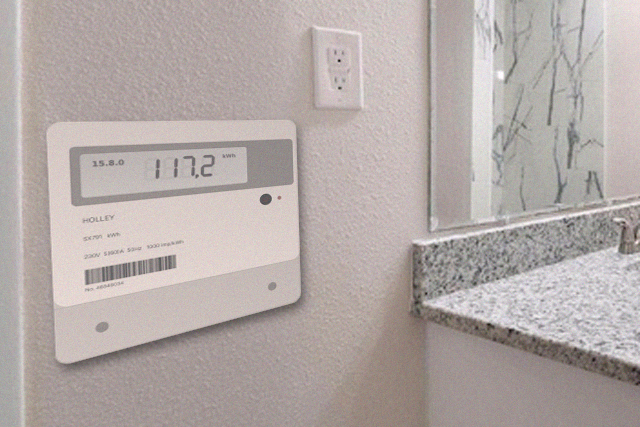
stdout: 117.2 kWh
